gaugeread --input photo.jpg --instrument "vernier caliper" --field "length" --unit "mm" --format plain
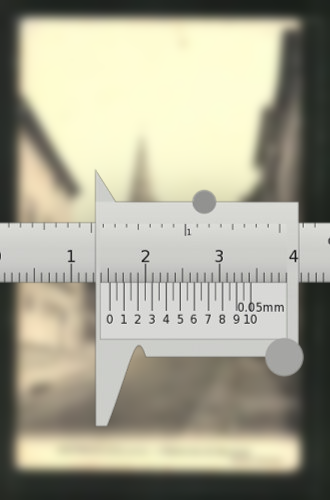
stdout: 15.2 mm
